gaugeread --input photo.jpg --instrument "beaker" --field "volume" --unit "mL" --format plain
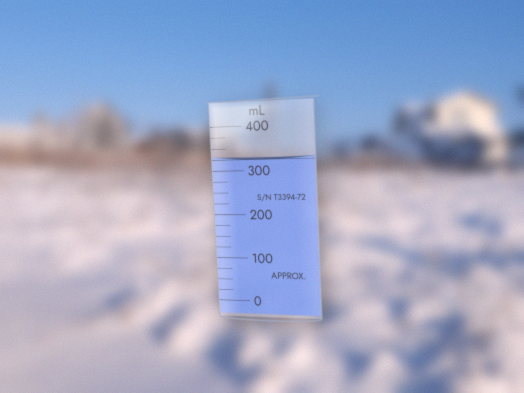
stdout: 325 mL
